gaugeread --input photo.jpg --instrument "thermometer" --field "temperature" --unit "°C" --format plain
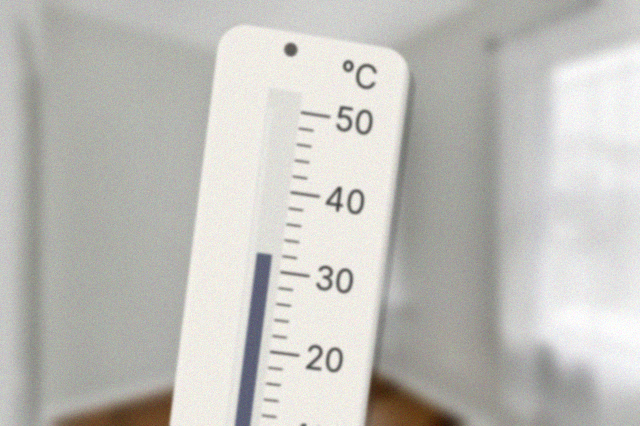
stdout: 32 °C
